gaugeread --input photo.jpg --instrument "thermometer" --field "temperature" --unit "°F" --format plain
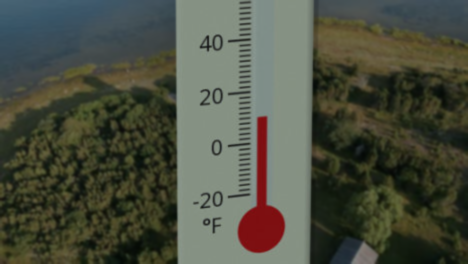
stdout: 10 °F
